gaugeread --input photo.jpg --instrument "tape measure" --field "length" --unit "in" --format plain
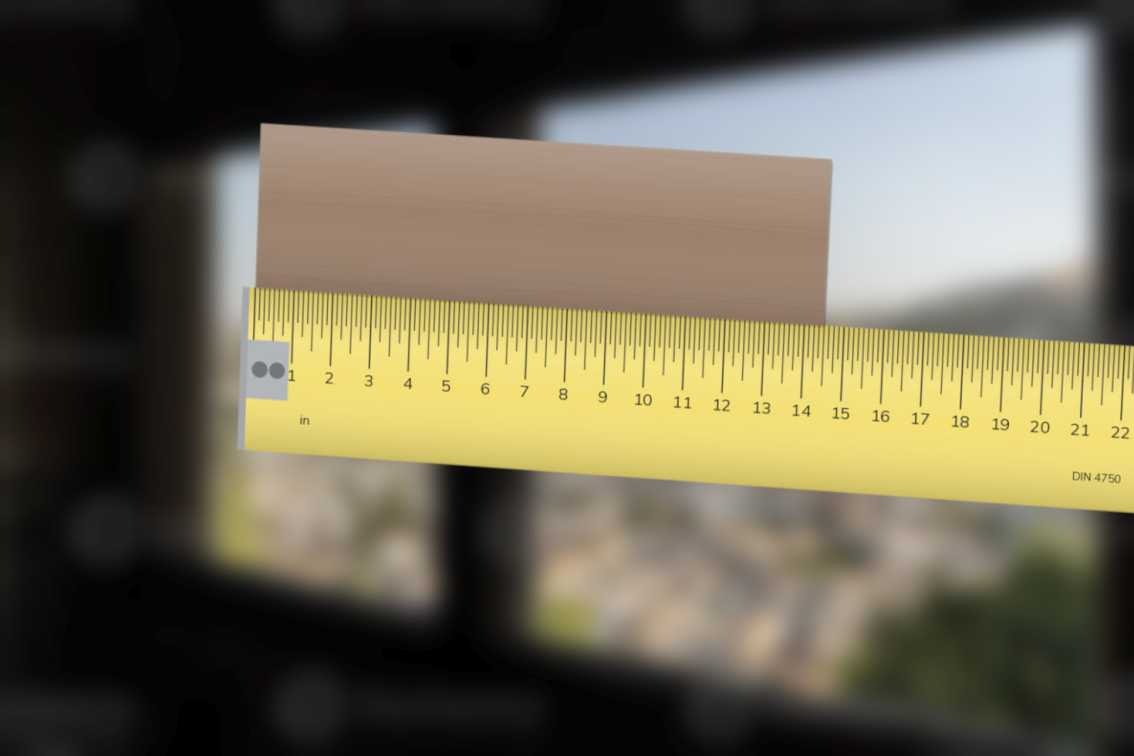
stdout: 14.5 in
